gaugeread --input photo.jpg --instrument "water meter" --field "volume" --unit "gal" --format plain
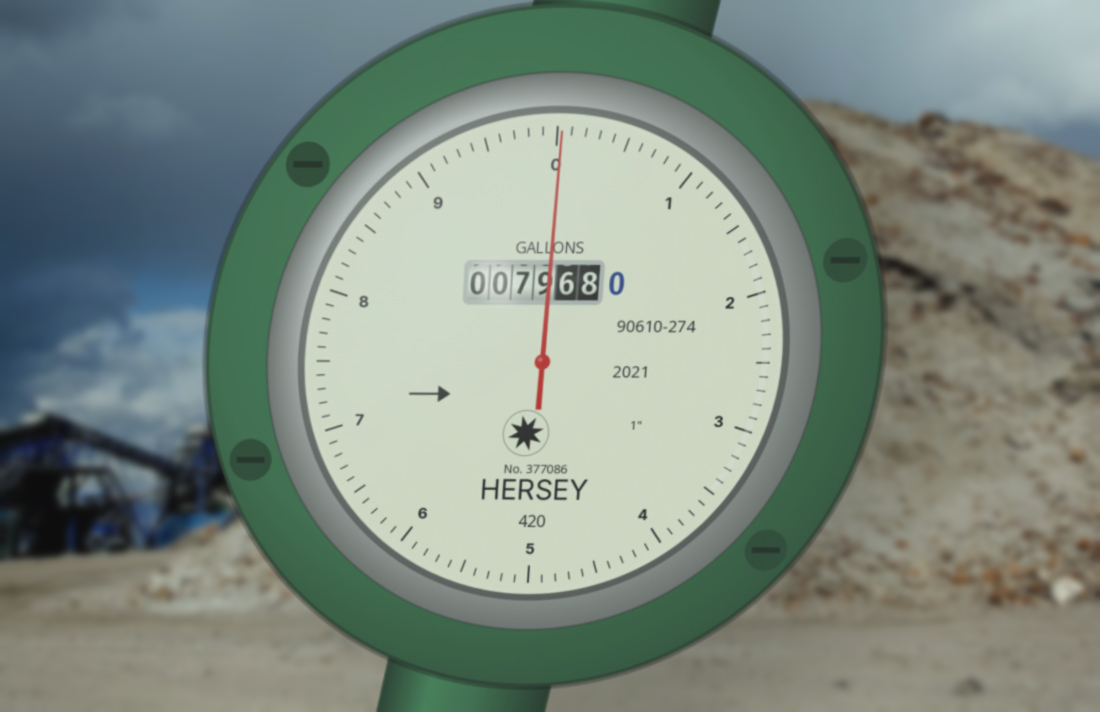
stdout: 79680.0 gal
